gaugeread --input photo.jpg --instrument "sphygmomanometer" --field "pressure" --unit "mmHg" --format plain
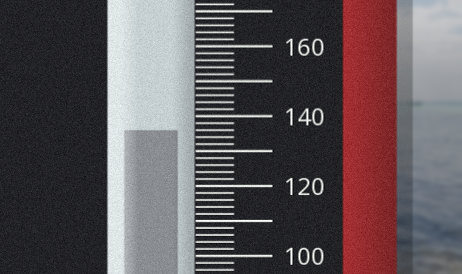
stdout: 136 mmHg
